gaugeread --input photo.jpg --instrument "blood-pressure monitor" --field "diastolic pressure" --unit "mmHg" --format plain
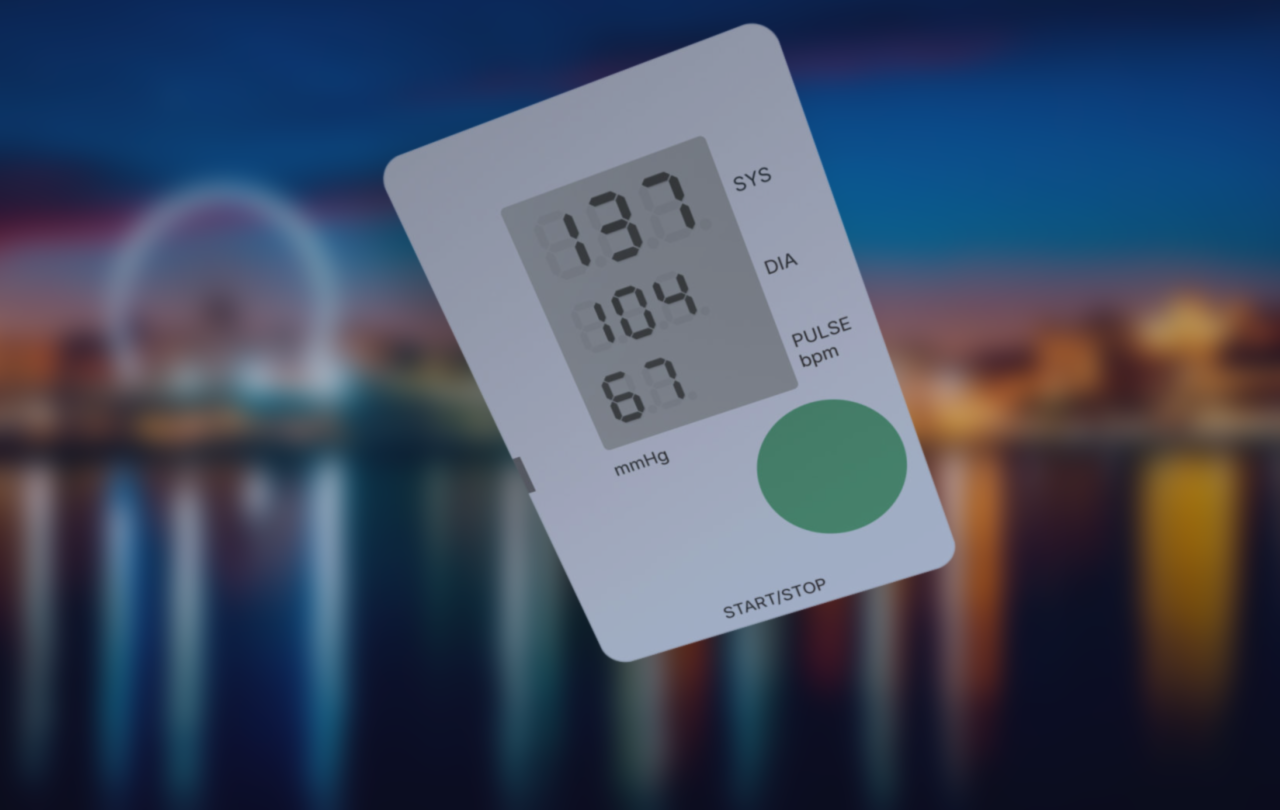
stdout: 104 mmHg
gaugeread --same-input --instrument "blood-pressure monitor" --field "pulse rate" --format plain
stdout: 67 bpm
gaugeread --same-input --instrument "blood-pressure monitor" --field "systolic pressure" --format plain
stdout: 137 mmHg
